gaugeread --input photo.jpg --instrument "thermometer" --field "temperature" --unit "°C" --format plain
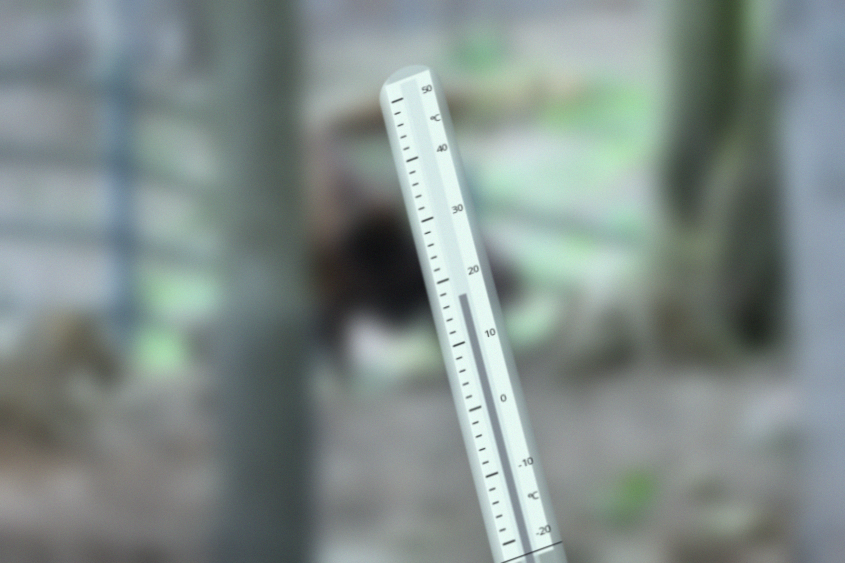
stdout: 17 °C
